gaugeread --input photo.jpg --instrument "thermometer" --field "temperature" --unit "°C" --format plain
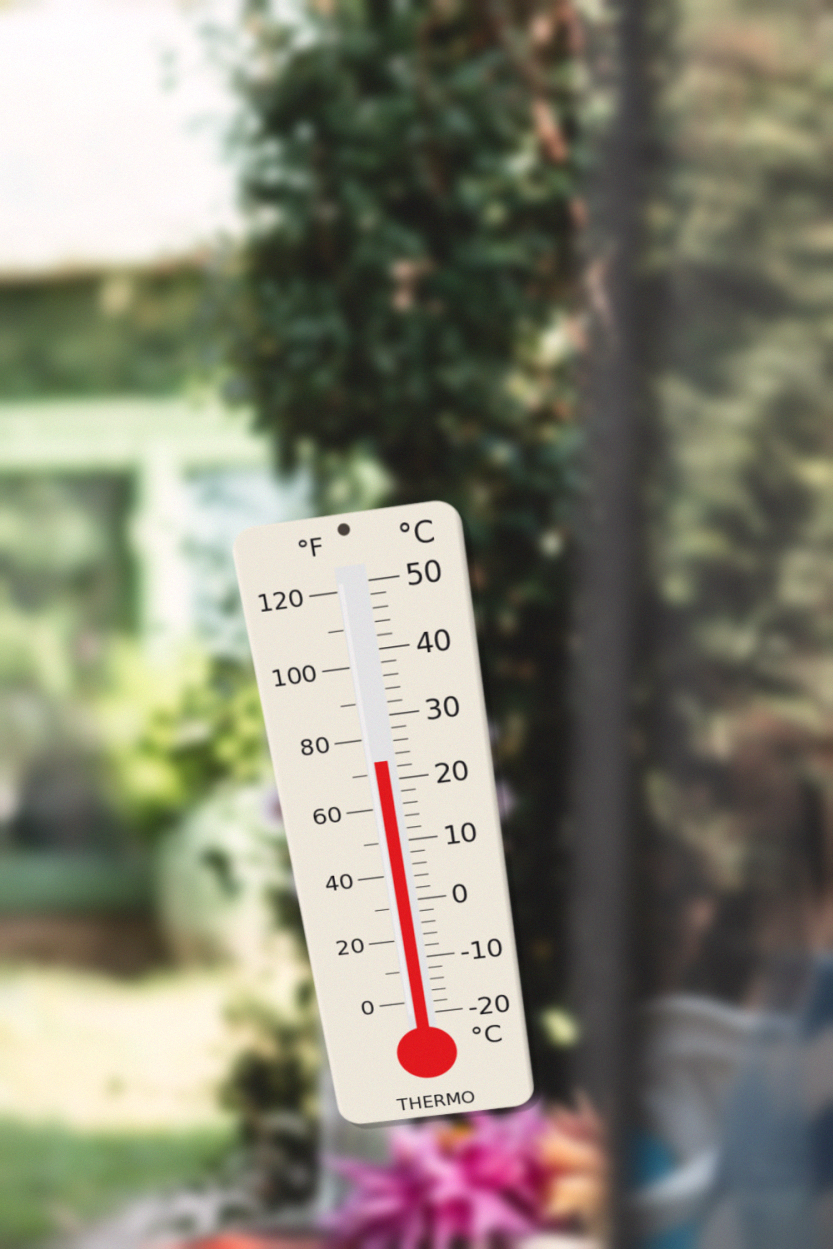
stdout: 23 °C
